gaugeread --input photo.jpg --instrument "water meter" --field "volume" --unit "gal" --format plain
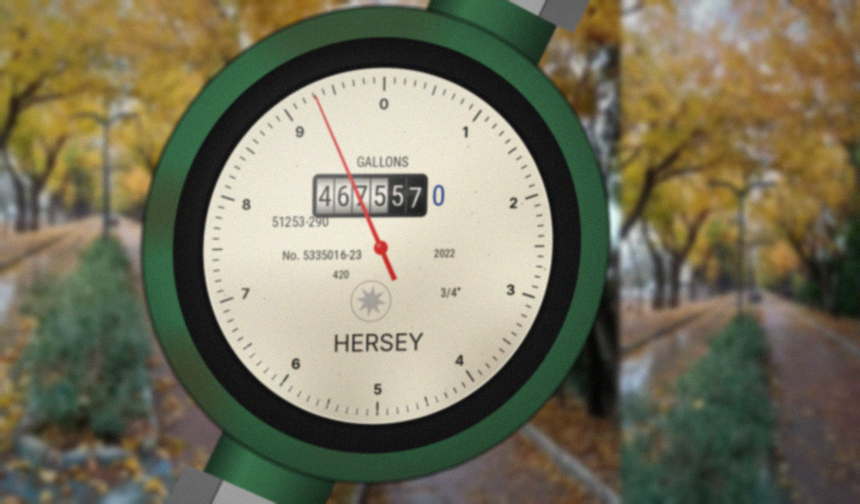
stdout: 4675569.3 gal
